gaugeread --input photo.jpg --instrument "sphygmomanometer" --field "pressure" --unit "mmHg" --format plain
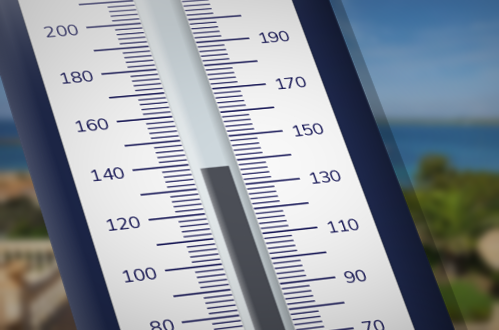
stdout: 138 mmHg
